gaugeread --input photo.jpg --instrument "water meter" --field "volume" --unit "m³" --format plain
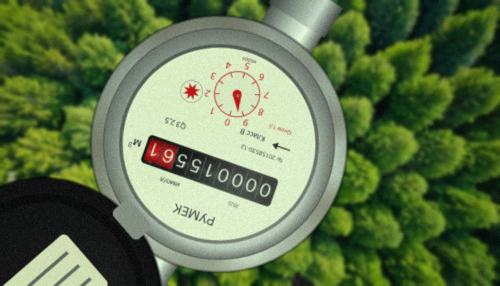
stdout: 155.609 m³
